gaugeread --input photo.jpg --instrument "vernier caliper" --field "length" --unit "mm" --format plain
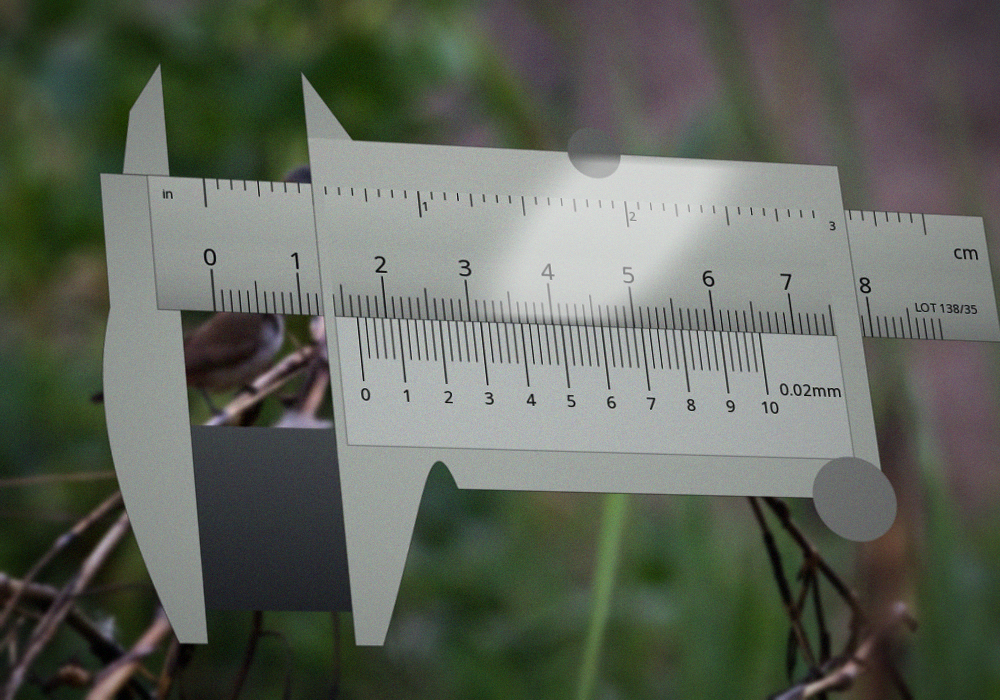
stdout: 16.6 mm
